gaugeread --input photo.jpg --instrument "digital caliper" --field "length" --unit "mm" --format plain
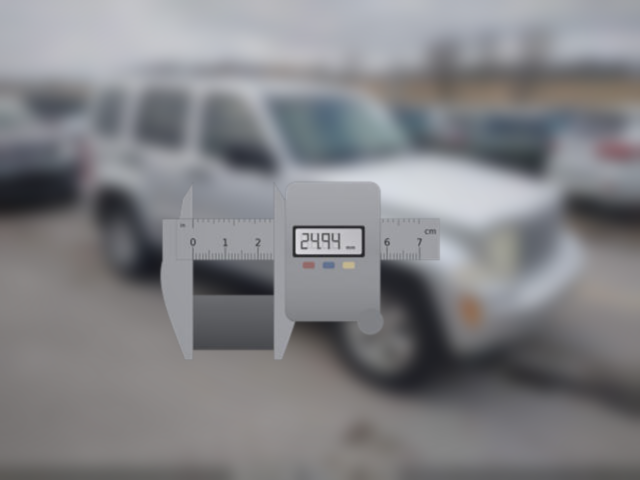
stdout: 24.94 mm
